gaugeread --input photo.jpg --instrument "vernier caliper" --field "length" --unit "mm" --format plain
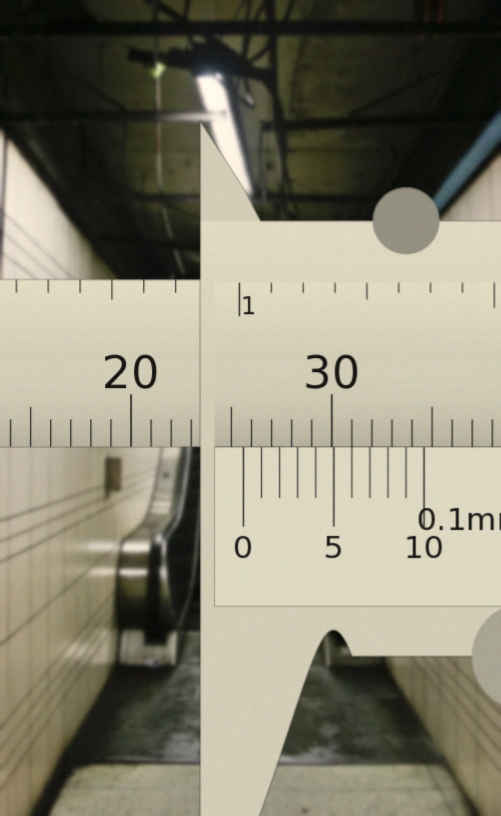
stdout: 25.6 mm
